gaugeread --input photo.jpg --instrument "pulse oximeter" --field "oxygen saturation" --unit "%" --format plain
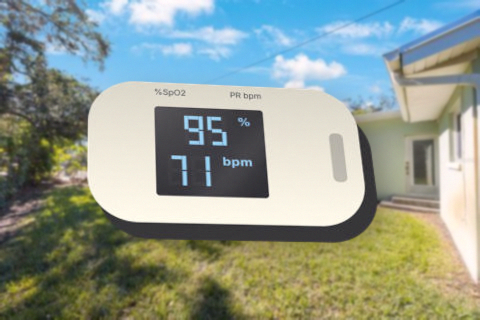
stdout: 95 %
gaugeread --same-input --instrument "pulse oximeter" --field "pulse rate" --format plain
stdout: 71 bpm
